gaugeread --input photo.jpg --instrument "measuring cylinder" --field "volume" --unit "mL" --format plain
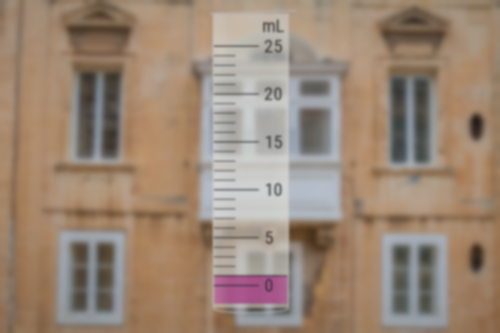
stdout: 1 mL
